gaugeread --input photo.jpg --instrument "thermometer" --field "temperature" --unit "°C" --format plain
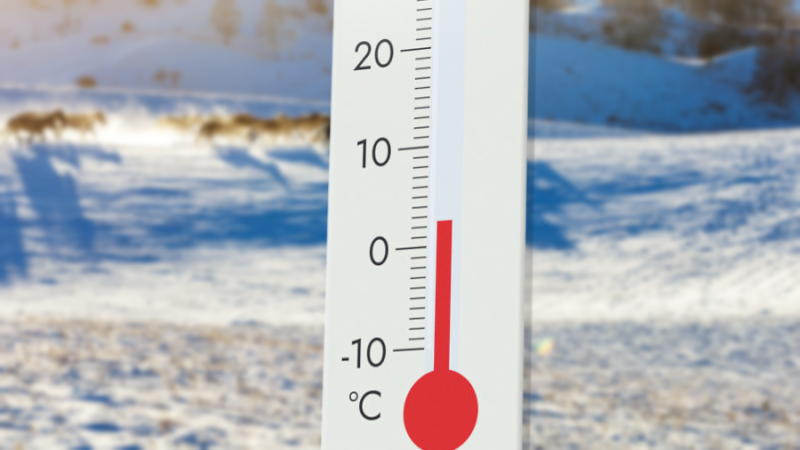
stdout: 2.5 °C
